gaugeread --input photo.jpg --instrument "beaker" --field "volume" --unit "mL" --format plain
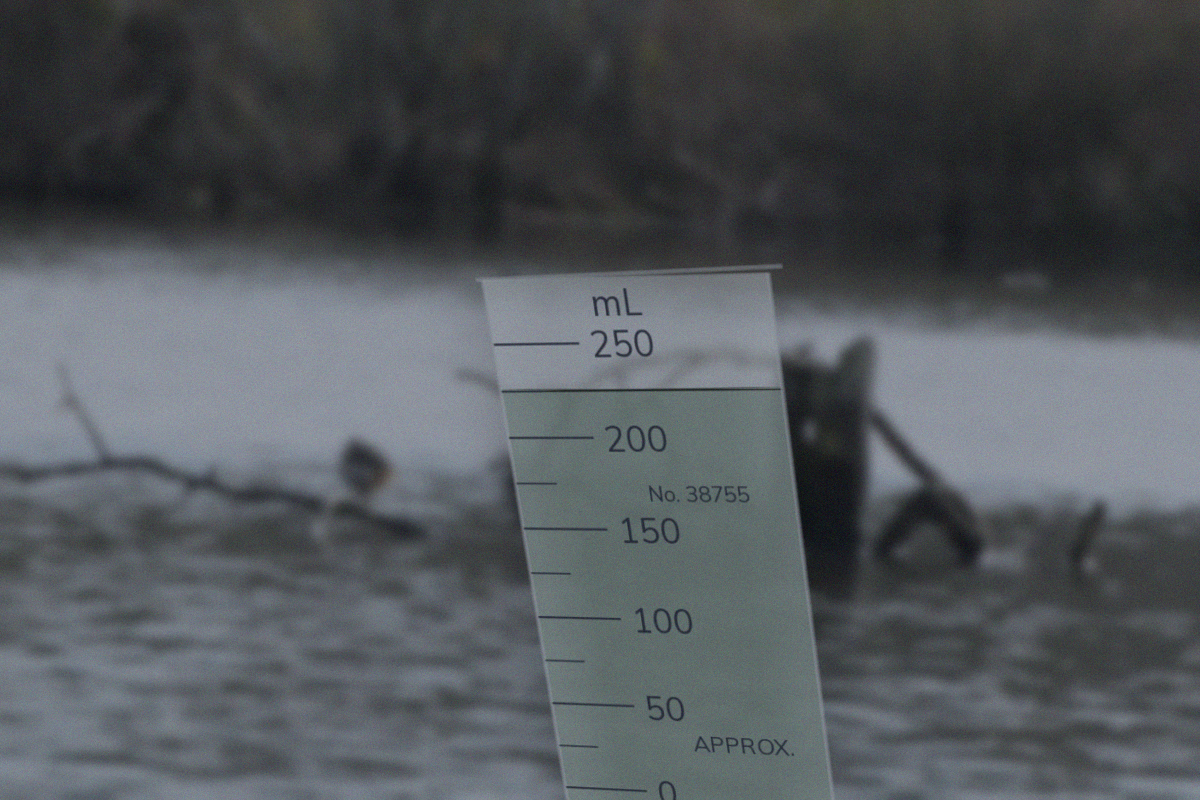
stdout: 225 mL
